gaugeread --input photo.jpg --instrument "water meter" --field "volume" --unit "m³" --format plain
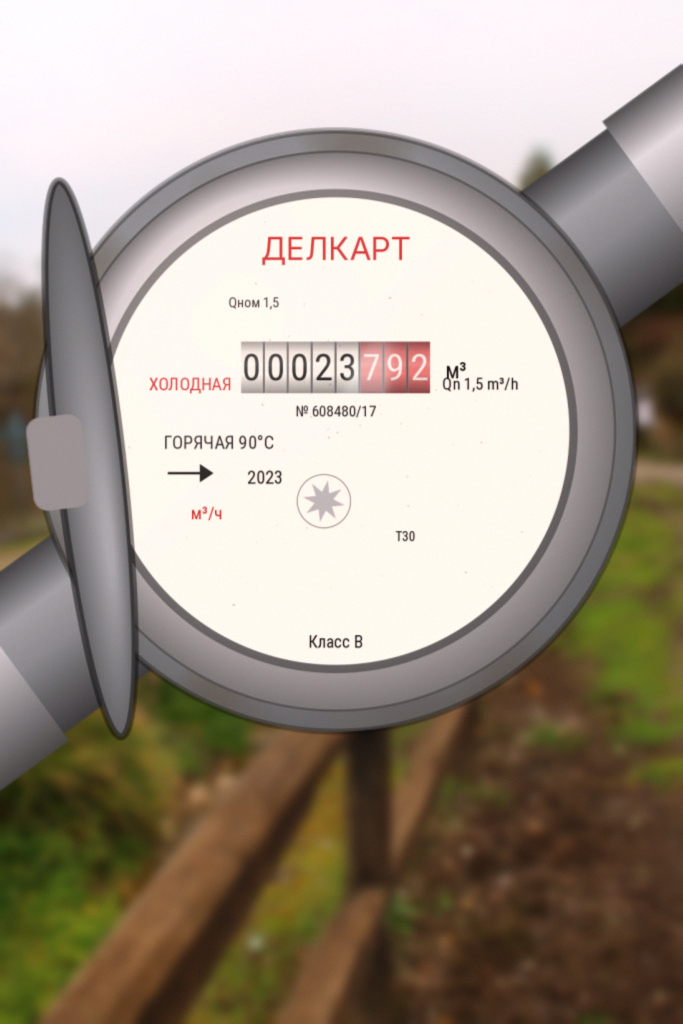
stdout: 23.792 m³
